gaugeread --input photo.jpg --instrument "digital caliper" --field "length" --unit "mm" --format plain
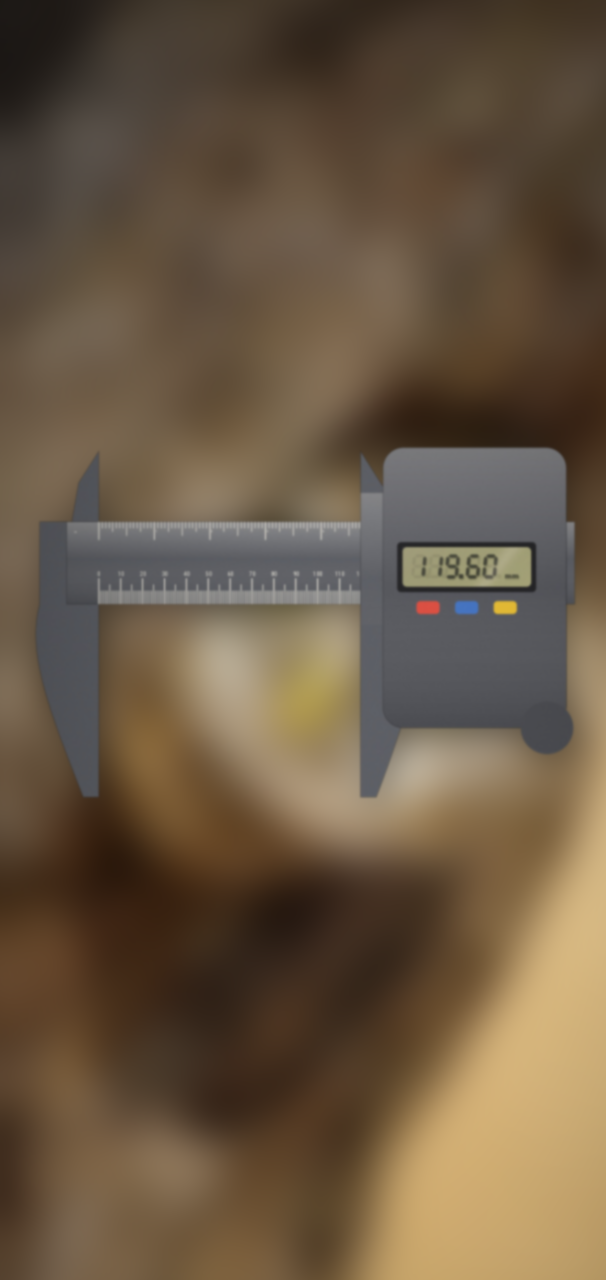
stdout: 119.60 mm
